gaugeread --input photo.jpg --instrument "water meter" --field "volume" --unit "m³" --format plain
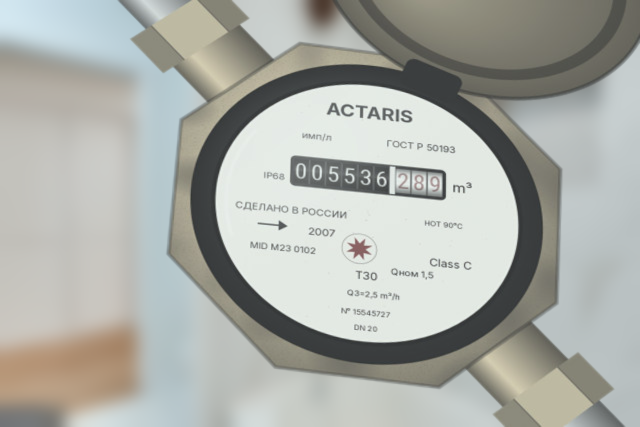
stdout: 5536.289 m³
